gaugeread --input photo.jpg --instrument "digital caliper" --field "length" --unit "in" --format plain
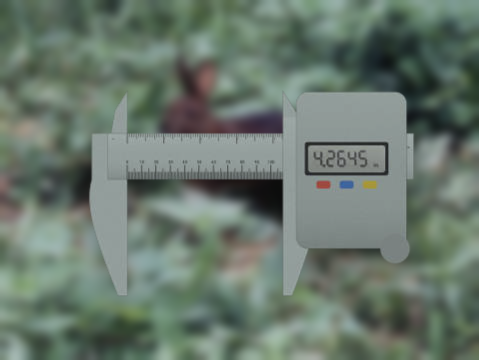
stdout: 4.2645 in
